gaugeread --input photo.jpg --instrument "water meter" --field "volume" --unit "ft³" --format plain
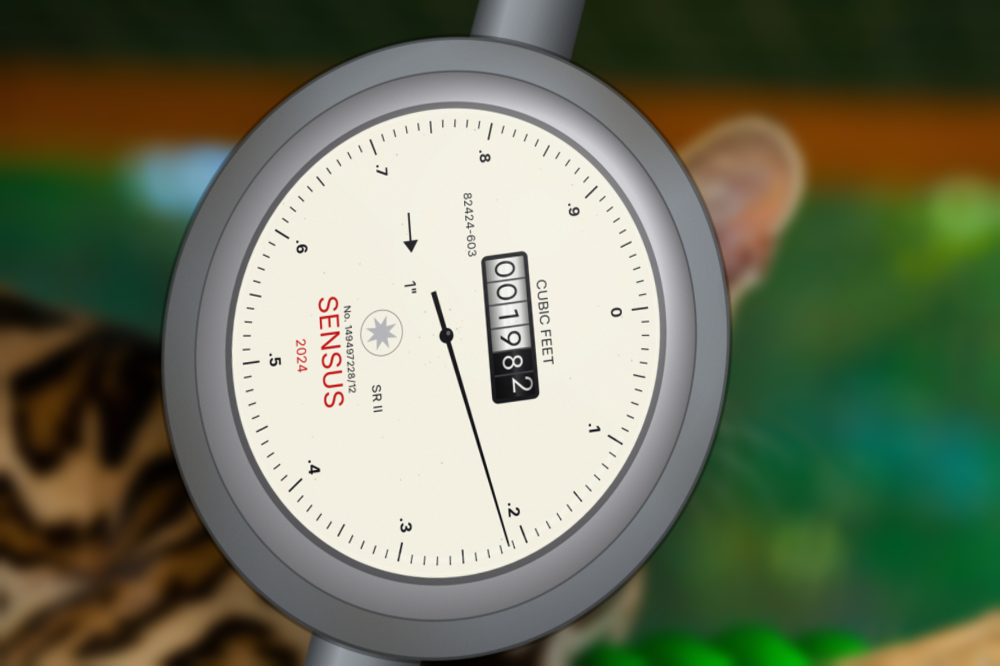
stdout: 1982.21 ft³
